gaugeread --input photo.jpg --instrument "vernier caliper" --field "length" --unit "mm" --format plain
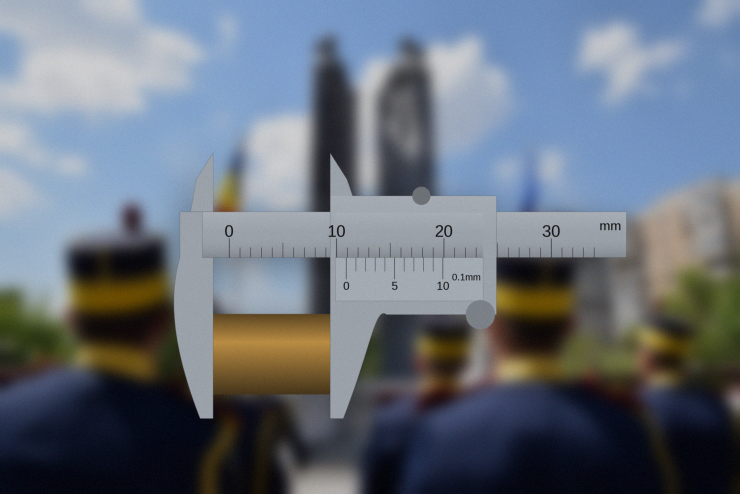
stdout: 10.9 mm
